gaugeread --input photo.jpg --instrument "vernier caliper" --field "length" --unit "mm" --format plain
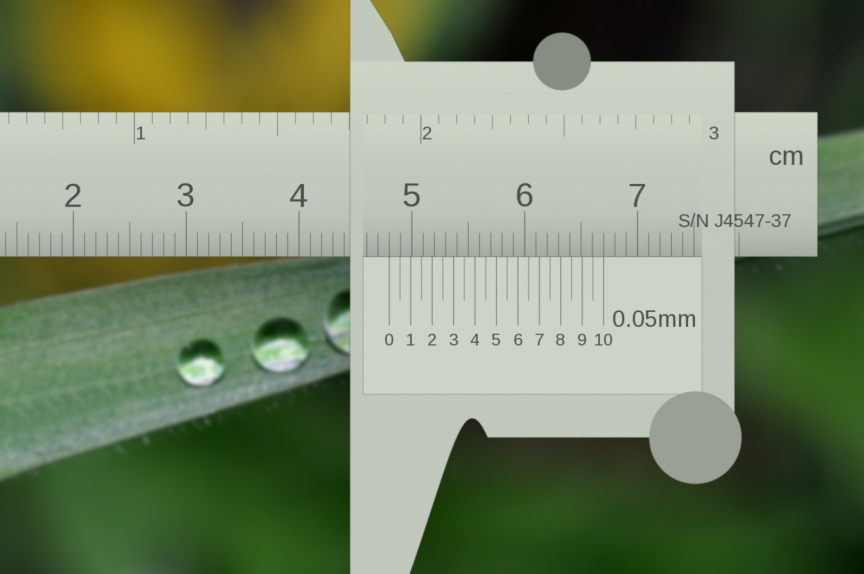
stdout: 48.0 mm
